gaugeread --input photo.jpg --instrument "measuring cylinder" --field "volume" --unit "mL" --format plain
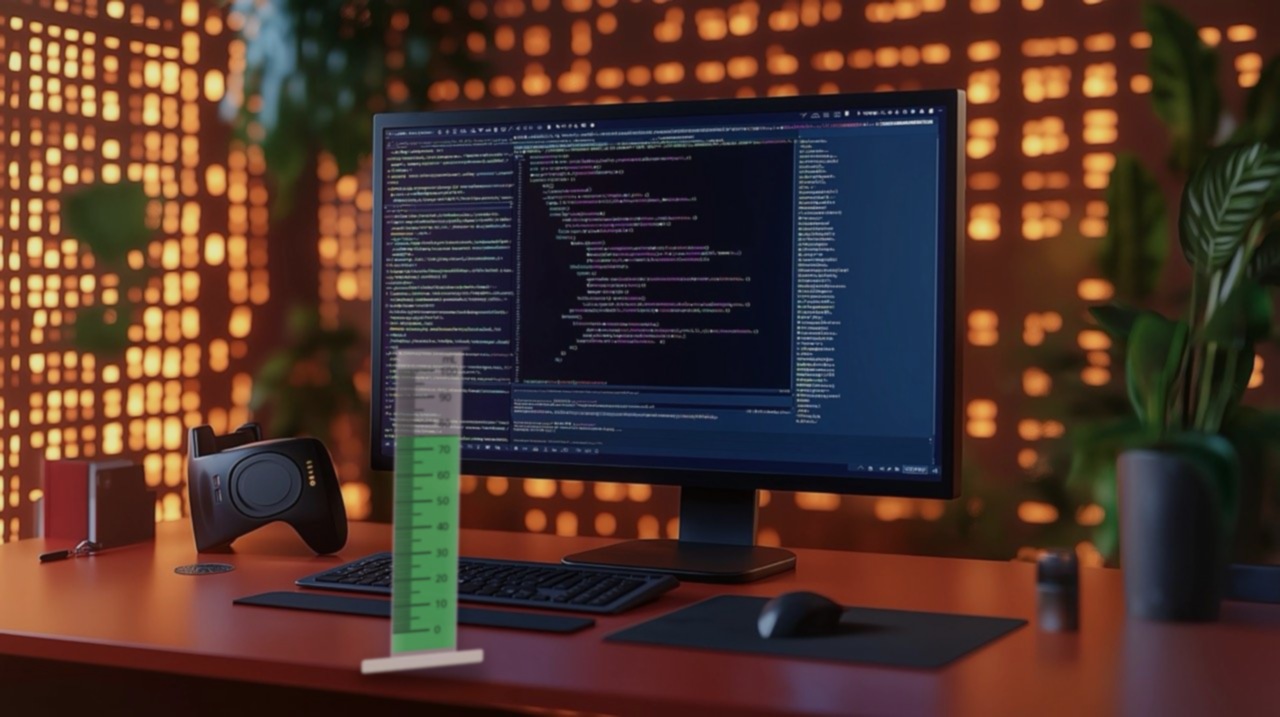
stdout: 75 mL
